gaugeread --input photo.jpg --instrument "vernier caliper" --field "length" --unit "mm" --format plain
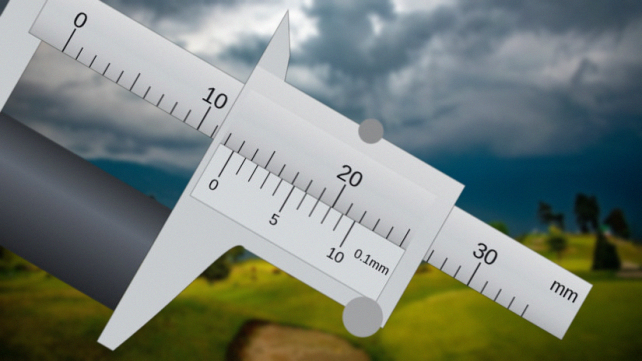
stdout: 12.7 mm
